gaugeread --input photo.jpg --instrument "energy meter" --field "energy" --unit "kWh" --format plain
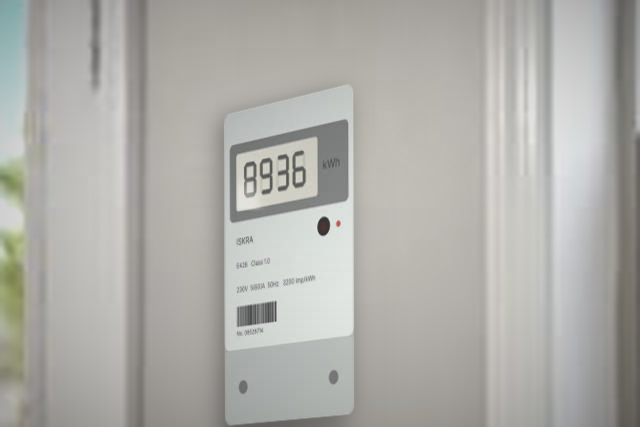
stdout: 8936 kWh
